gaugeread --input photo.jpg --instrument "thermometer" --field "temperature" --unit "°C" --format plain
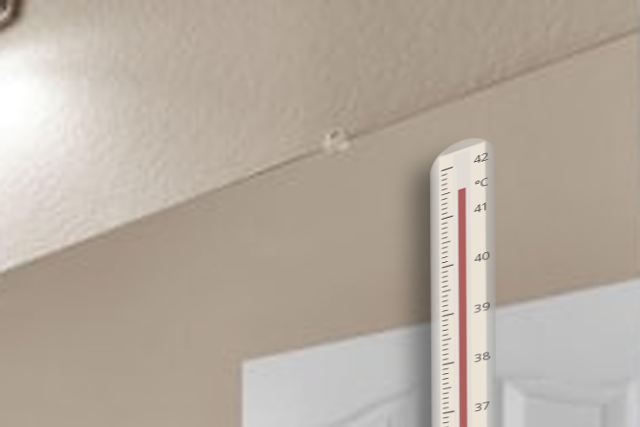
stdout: 41.5 °C
